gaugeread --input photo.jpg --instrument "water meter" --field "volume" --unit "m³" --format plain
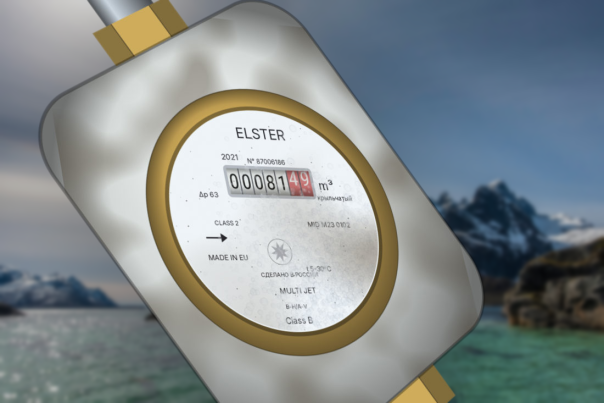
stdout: 81.49 m³
